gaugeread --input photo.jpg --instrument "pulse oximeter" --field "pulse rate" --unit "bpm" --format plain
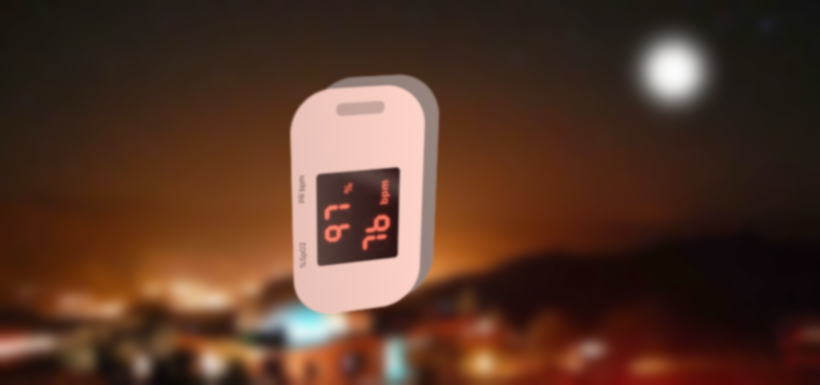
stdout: 76 bpm
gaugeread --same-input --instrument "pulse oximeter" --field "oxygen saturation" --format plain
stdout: 97 %
